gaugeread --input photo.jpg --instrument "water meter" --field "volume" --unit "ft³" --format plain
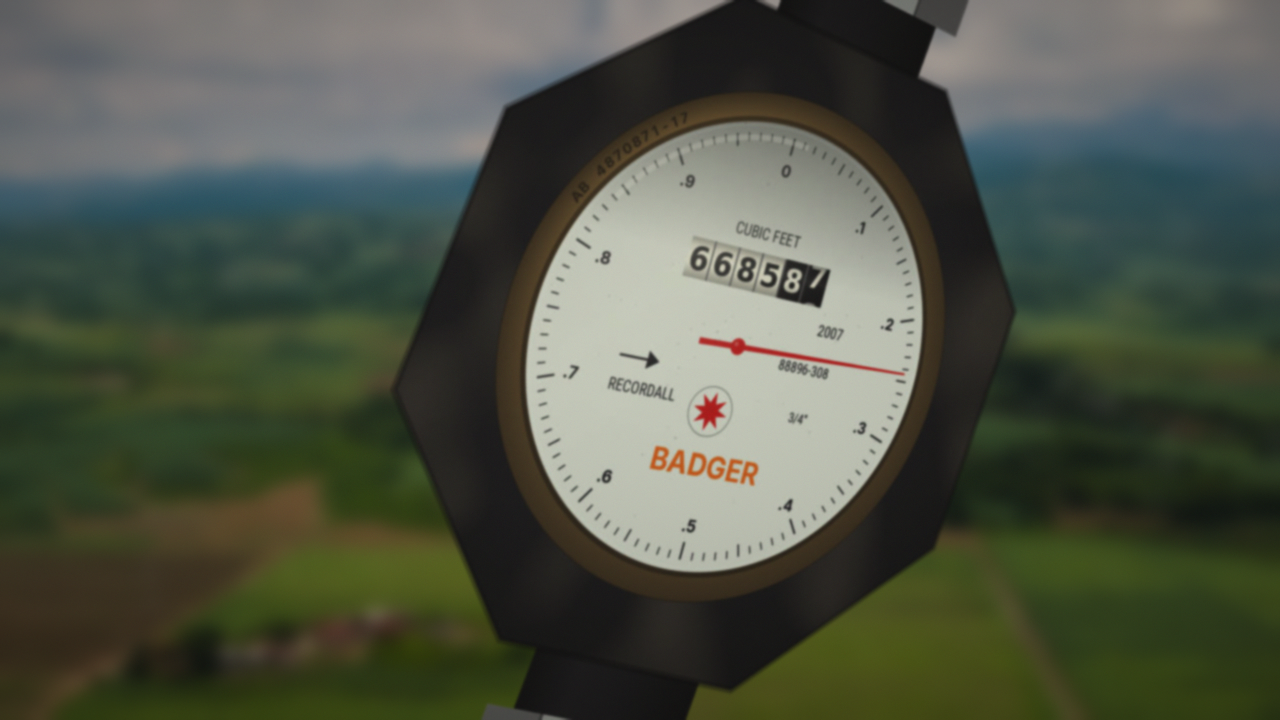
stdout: 668587.24 ft³
